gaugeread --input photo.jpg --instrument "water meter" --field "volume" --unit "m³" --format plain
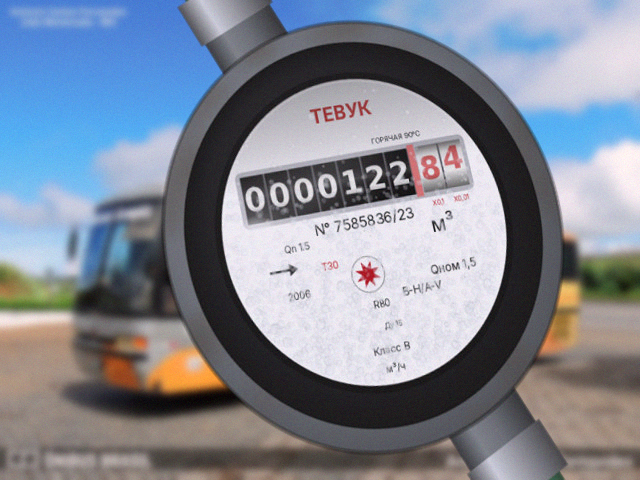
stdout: 122.84 m³
